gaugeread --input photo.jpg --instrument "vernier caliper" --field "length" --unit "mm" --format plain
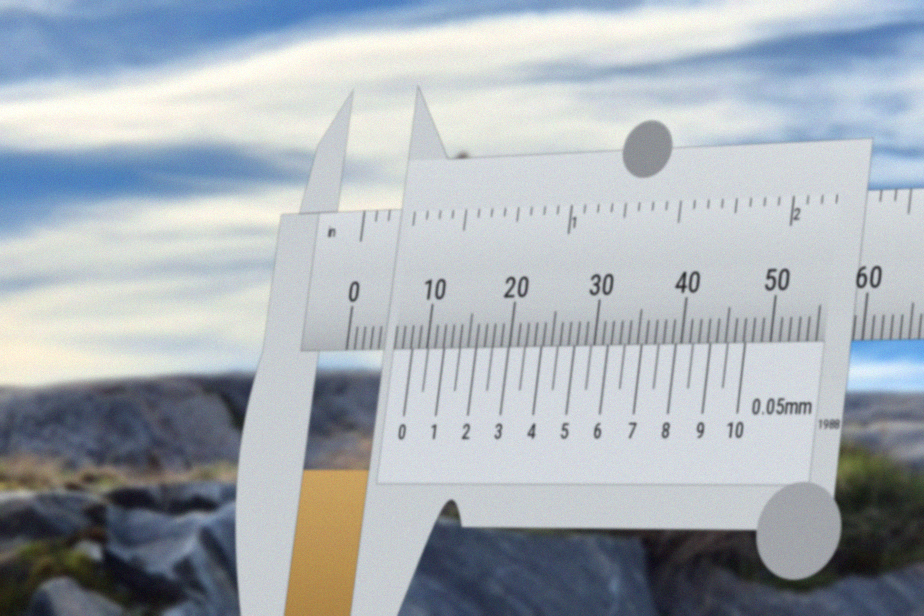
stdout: 8.2 mm
